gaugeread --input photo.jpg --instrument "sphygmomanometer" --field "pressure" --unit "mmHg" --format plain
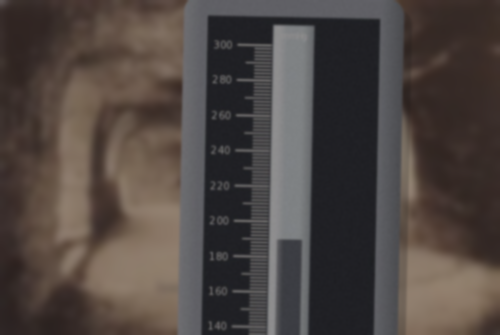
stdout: 190 mmHg
